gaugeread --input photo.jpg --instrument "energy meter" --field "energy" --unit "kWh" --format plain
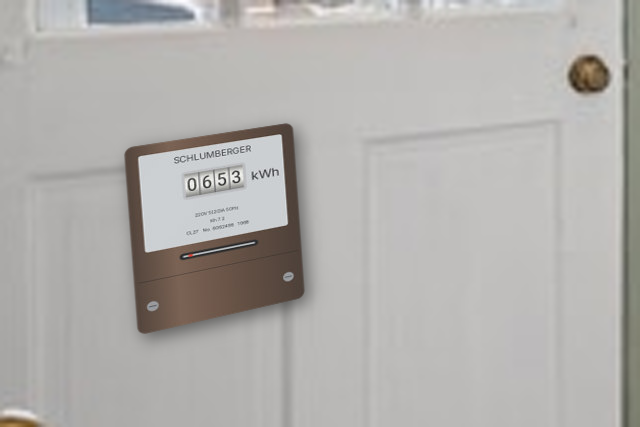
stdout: 653 kWh
